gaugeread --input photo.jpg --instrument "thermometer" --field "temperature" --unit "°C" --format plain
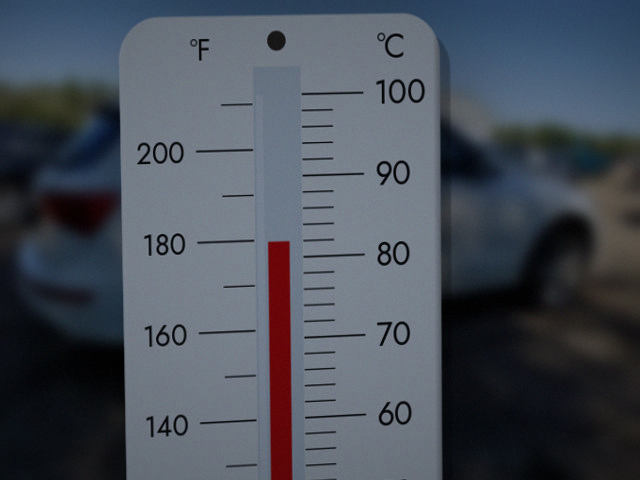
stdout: 82 °C
